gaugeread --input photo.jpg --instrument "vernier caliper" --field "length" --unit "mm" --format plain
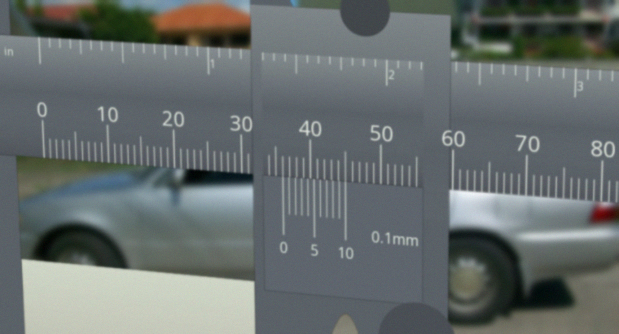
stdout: 36.0 mm
